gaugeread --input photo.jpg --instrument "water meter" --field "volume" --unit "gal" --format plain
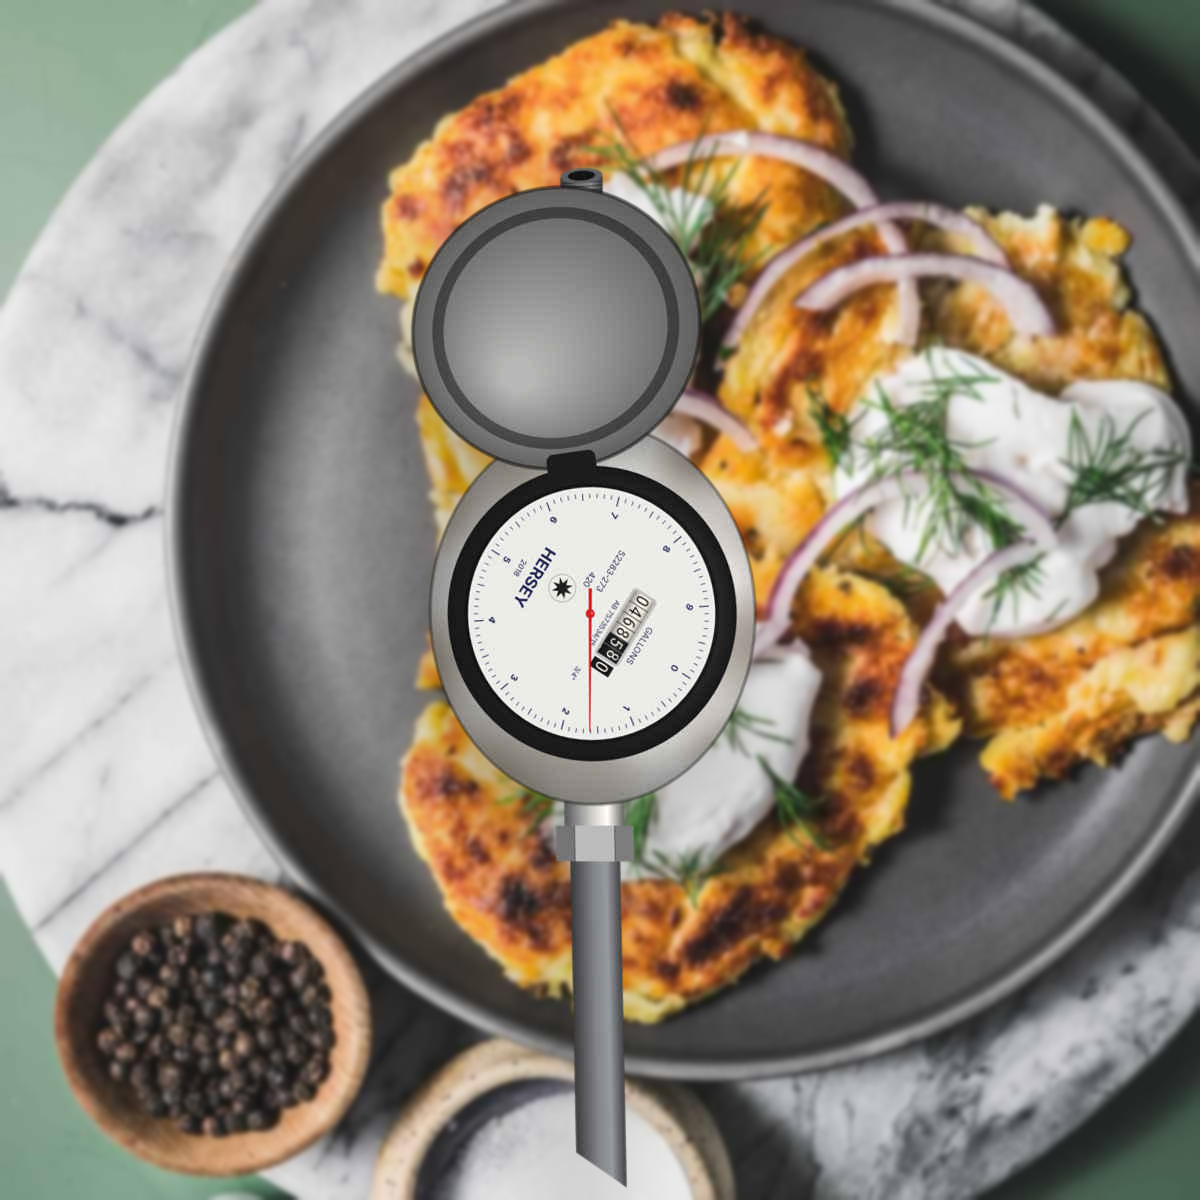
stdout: 468581.6 gal
